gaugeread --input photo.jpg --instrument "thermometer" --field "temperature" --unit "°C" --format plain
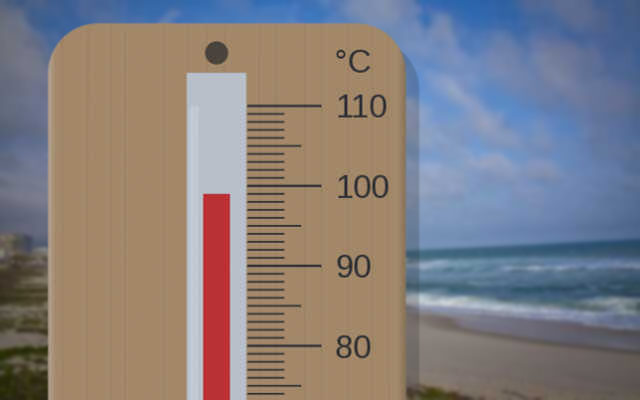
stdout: 99 °C
